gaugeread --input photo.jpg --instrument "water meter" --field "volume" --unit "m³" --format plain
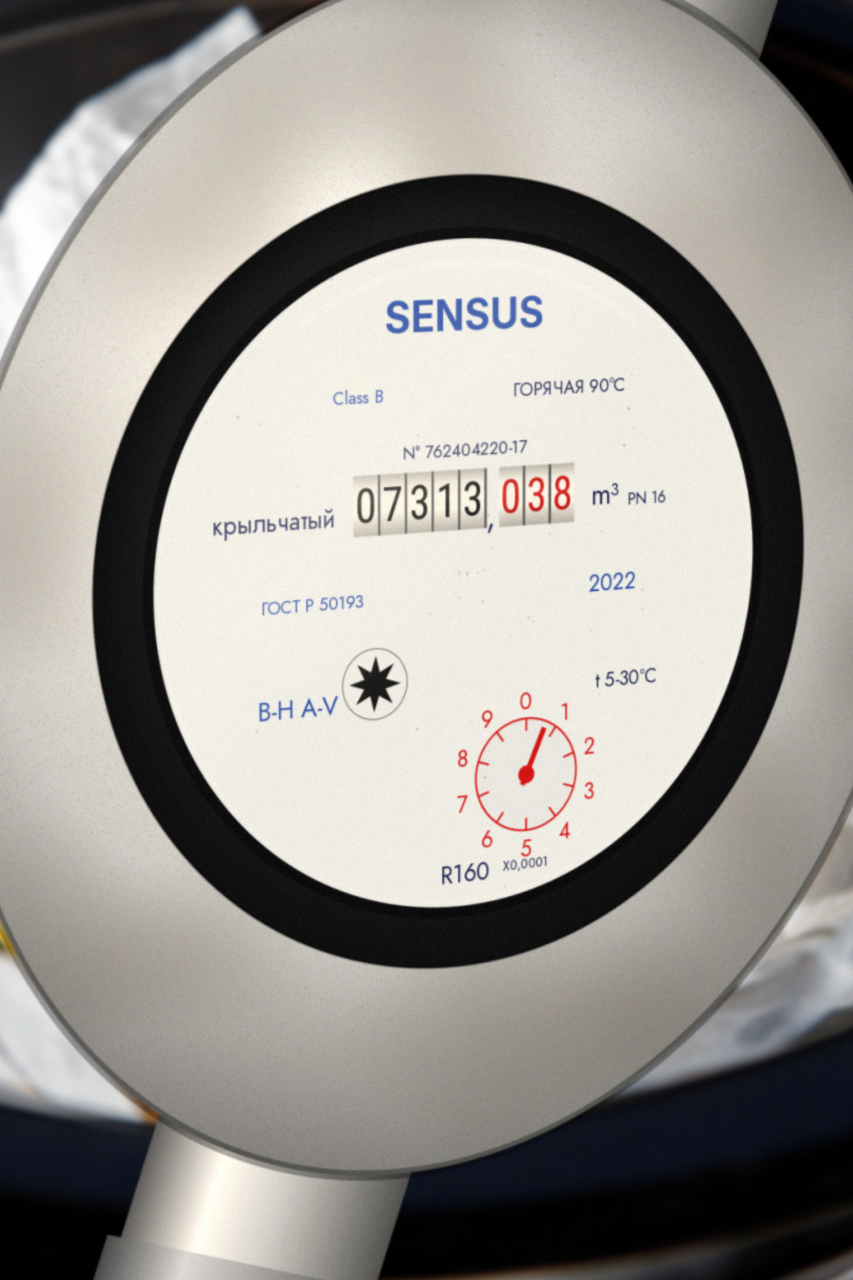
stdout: 7313.0380 m³
